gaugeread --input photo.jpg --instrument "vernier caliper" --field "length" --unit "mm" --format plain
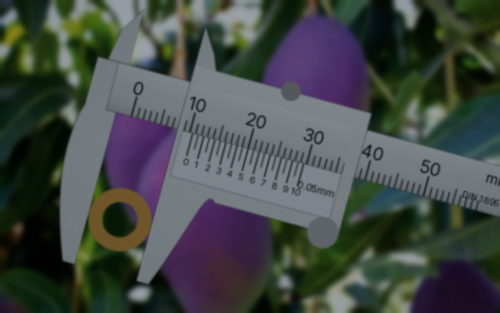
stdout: 10.5 mm
